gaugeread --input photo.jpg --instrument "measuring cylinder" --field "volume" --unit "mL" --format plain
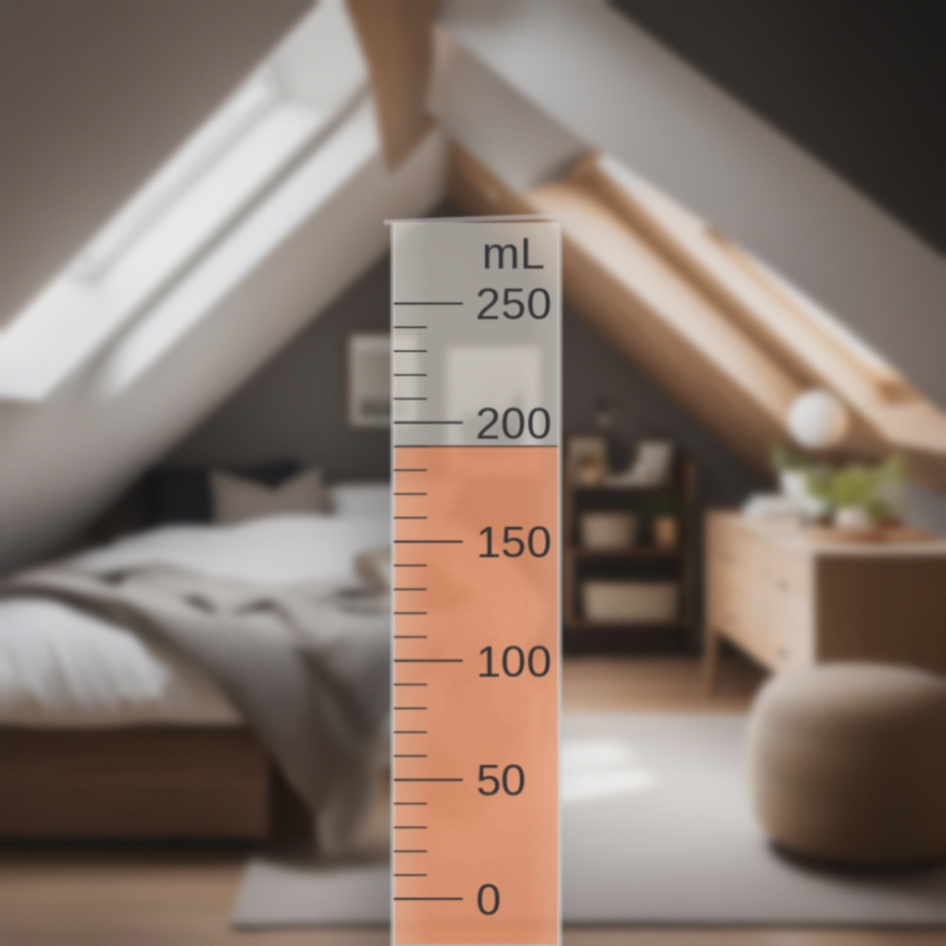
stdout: 190 mL
